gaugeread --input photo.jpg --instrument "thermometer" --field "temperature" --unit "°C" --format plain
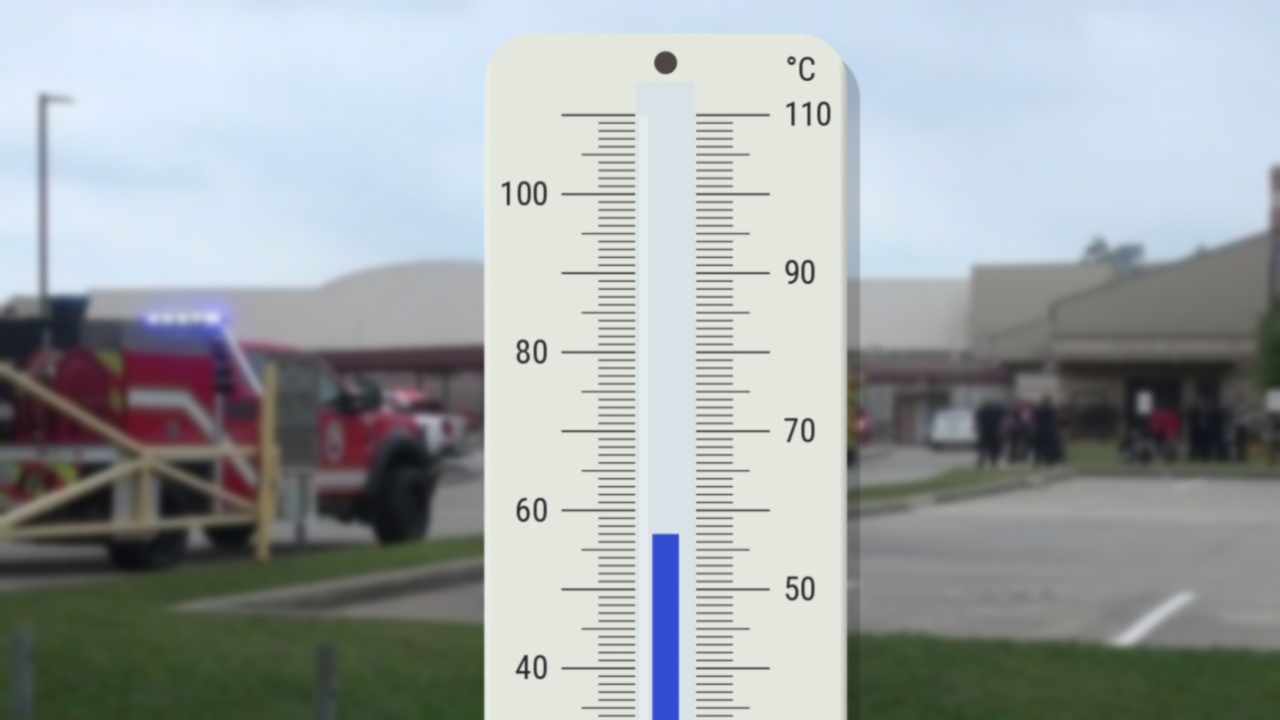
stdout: 57 °C
